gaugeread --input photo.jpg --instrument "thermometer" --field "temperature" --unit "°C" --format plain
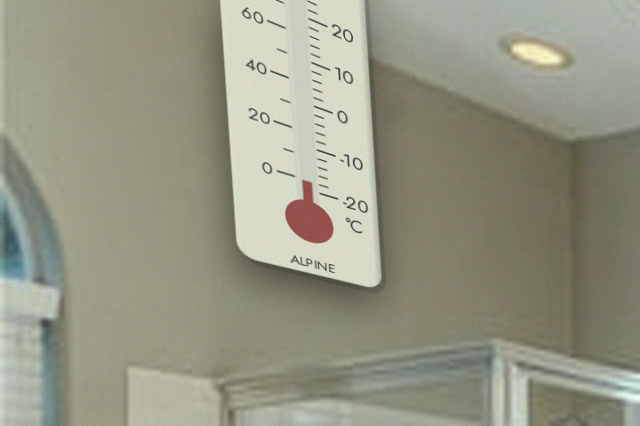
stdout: -18 °C
